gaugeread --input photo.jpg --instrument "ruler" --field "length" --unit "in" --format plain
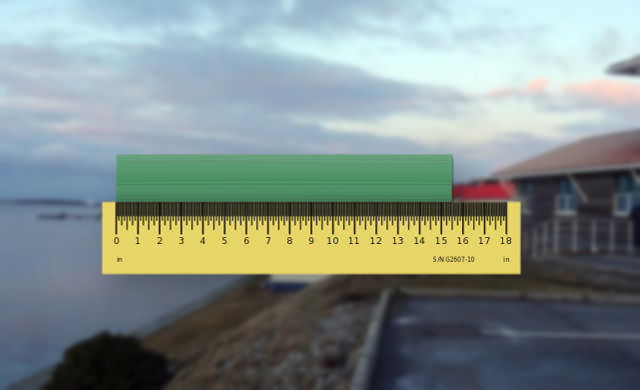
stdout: 15.5 in
